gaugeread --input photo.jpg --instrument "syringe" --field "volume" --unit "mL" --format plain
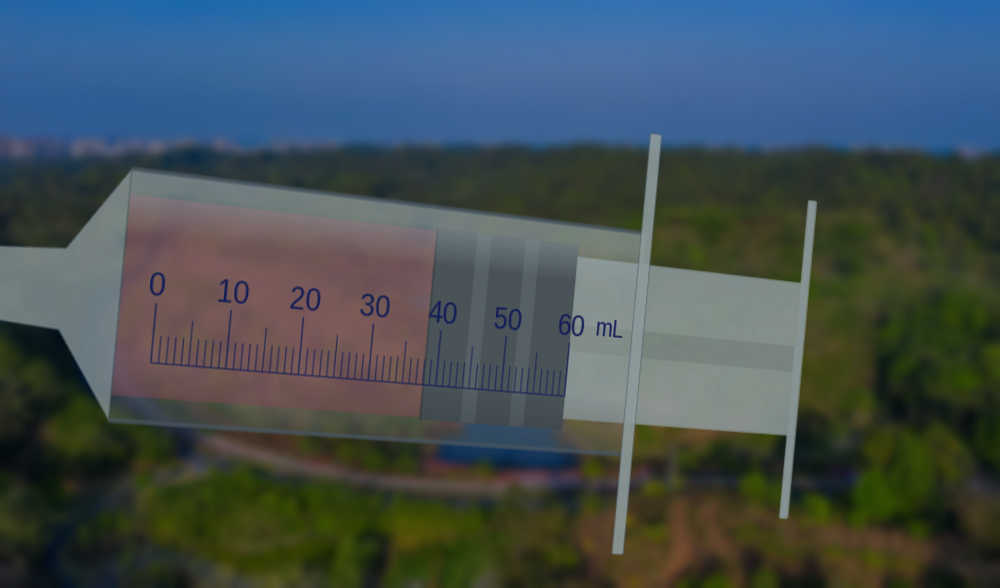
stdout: 38 mL
